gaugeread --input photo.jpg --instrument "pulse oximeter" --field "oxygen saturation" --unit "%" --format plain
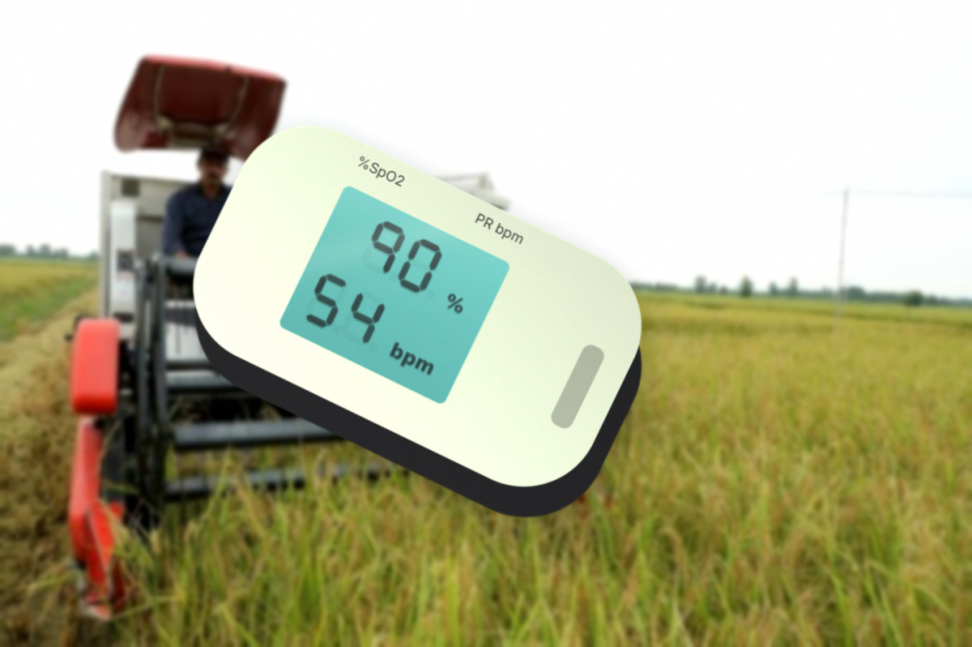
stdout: 90 %
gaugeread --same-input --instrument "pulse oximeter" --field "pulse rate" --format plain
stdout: 54 bpm
